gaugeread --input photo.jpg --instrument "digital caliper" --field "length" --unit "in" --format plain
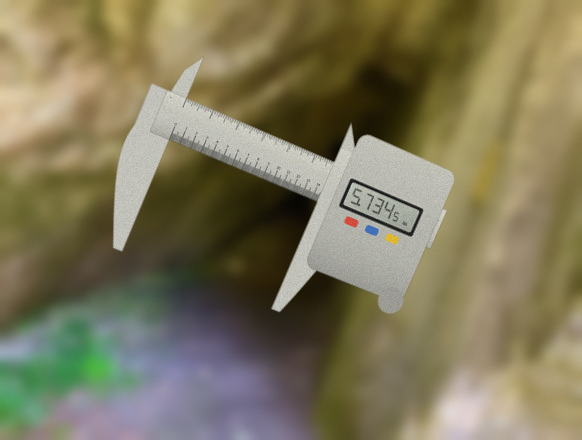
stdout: 5.7345 in
